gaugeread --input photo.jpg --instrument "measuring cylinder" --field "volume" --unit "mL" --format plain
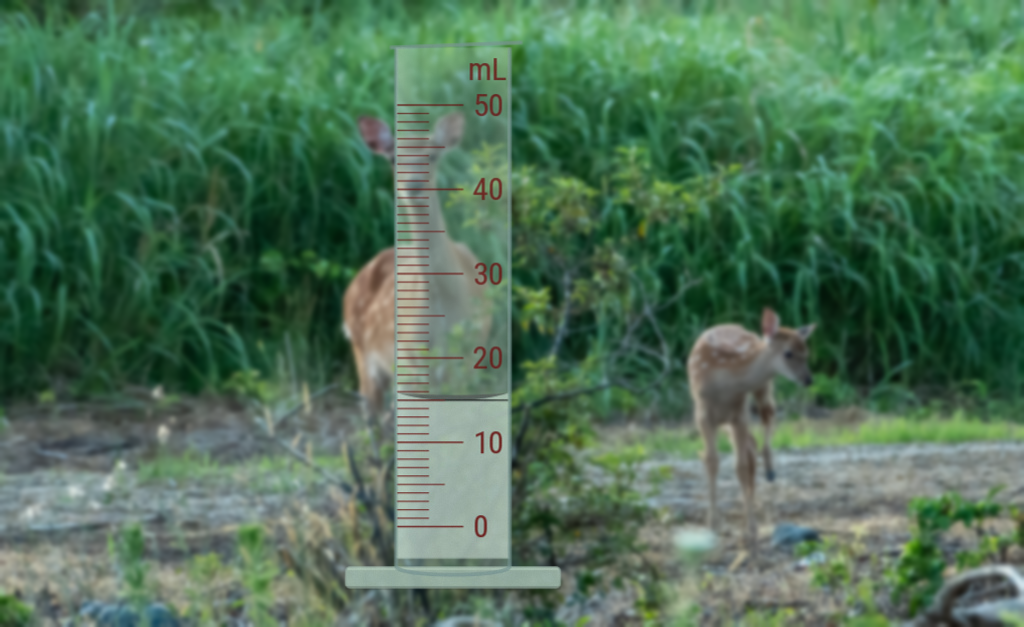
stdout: 15 mL
